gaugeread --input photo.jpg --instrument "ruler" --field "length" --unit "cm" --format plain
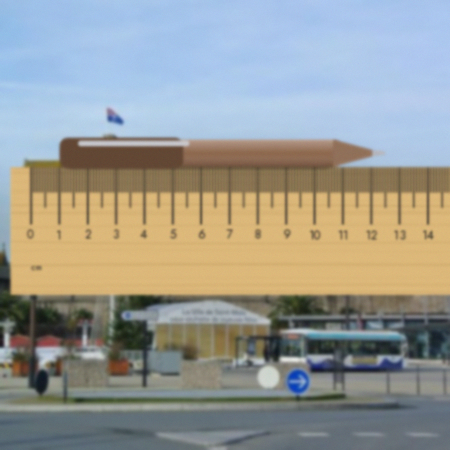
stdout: 11.5 cm
